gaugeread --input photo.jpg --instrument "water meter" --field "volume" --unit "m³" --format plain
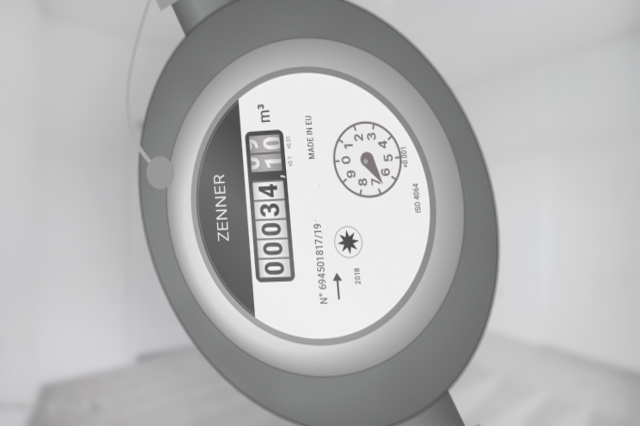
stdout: 34.096 m³
